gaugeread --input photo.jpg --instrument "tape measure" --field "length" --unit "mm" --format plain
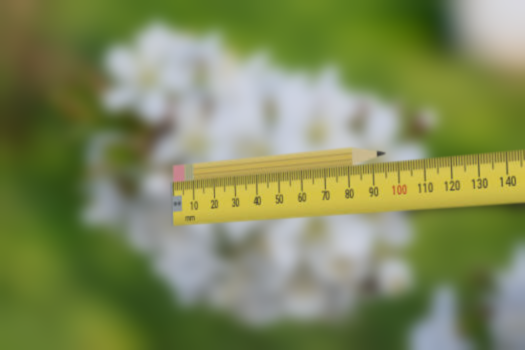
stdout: 95 mm
